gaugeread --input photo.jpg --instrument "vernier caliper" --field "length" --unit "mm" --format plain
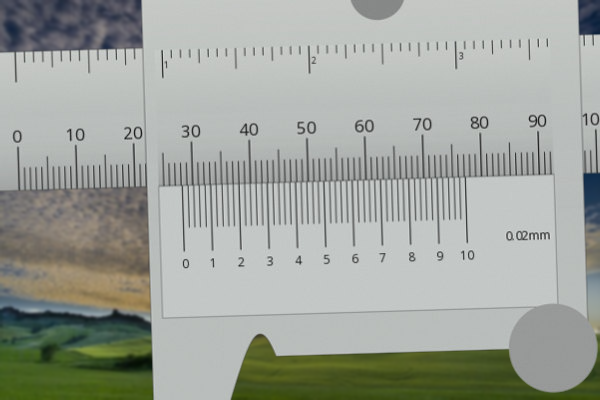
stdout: 28.2 mm
